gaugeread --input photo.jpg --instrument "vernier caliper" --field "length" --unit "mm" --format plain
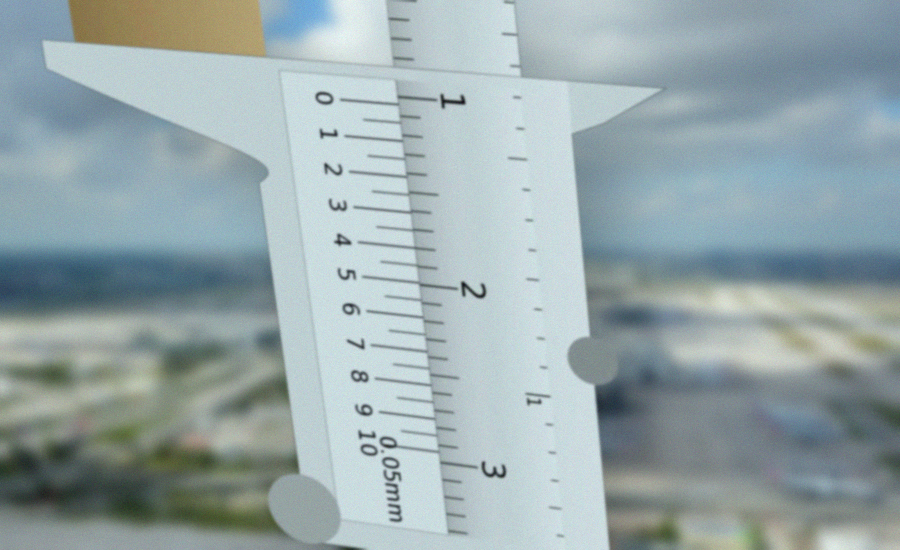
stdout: 10.4 mm
